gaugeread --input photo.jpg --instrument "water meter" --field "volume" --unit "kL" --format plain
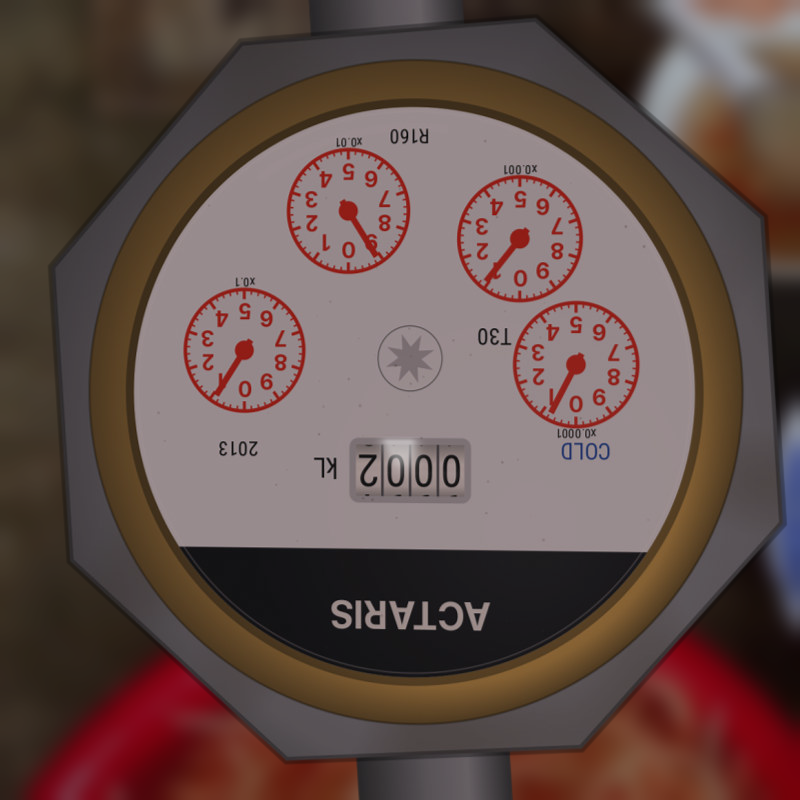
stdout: 2.0910 kL
